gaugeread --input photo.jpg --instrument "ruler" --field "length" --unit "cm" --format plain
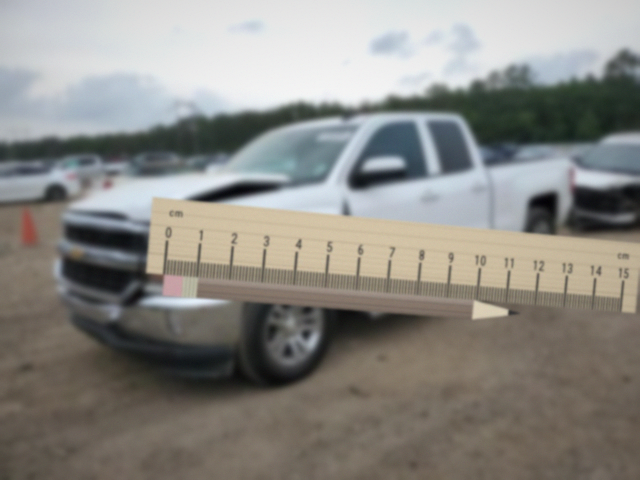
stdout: 11.5 cm
